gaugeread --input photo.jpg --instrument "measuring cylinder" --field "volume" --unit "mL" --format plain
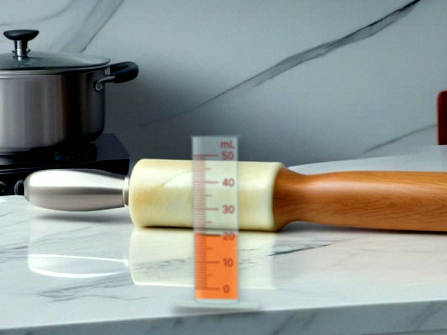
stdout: 20 mL
